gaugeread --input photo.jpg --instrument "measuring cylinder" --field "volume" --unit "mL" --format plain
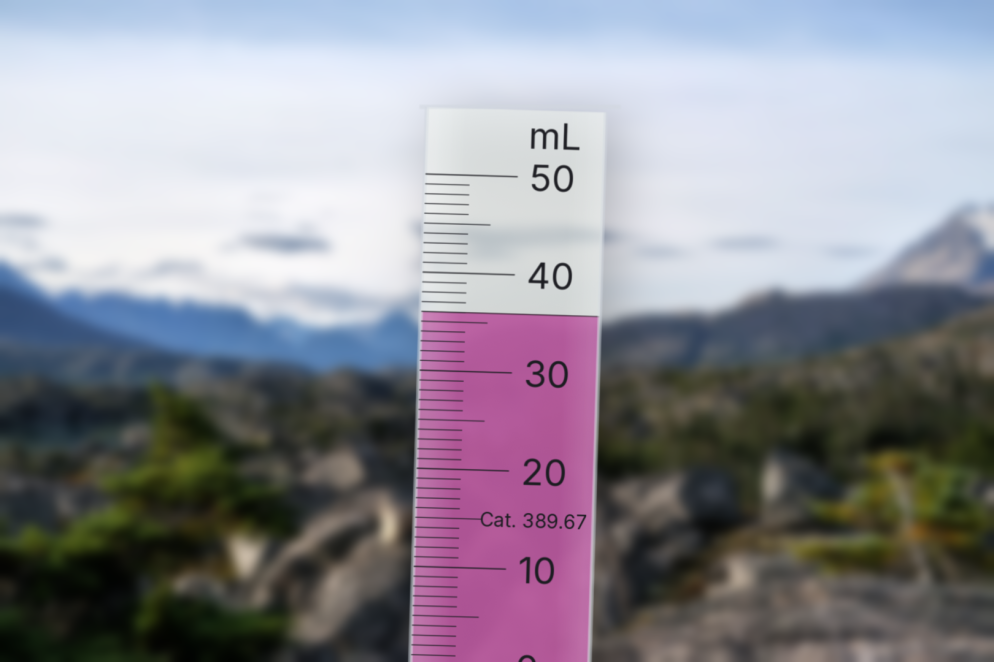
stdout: 36 mL
